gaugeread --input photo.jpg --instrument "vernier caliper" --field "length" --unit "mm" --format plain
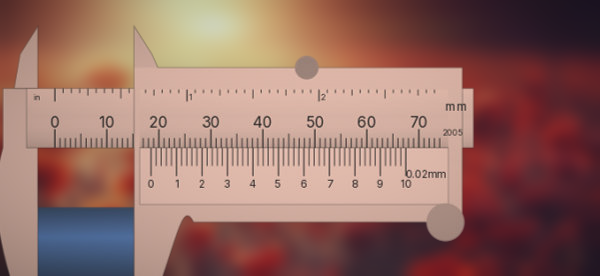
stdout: 18.5 mm
